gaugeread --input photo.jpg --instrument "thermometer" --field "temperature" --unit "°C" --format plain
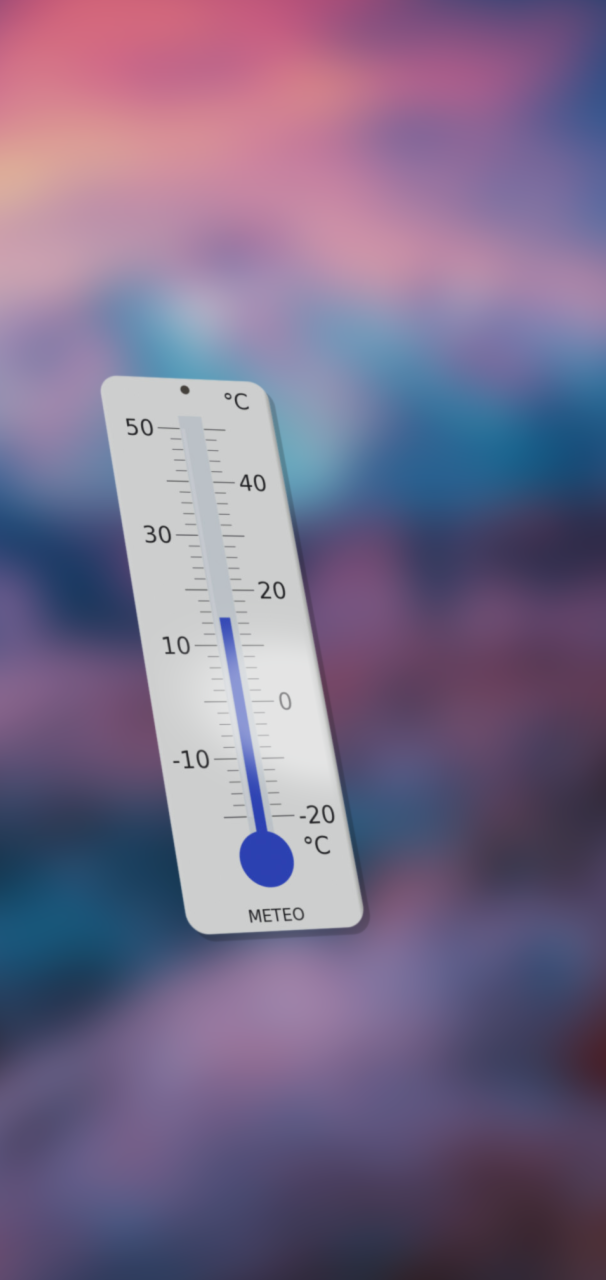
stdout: 15 °C
